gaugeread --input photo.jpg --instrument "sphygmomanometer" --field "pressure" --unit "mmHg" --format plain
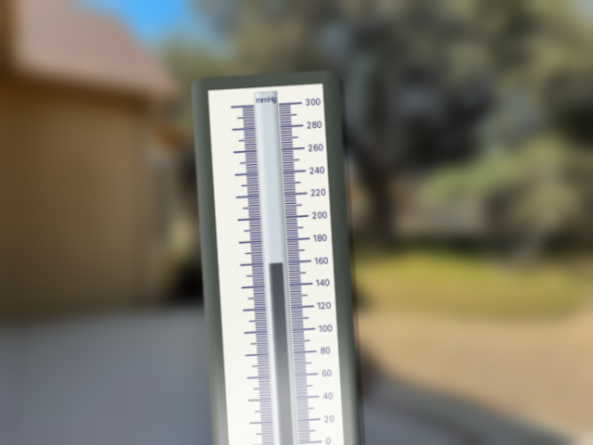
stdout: 160 mmHg
